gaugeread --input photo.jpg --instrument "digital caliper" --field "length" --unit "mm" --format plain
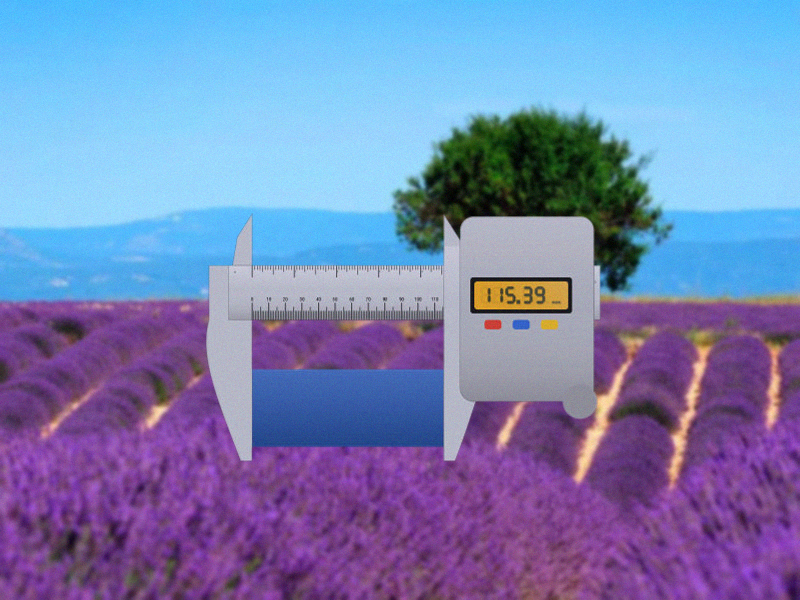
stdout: 115.39 mm
